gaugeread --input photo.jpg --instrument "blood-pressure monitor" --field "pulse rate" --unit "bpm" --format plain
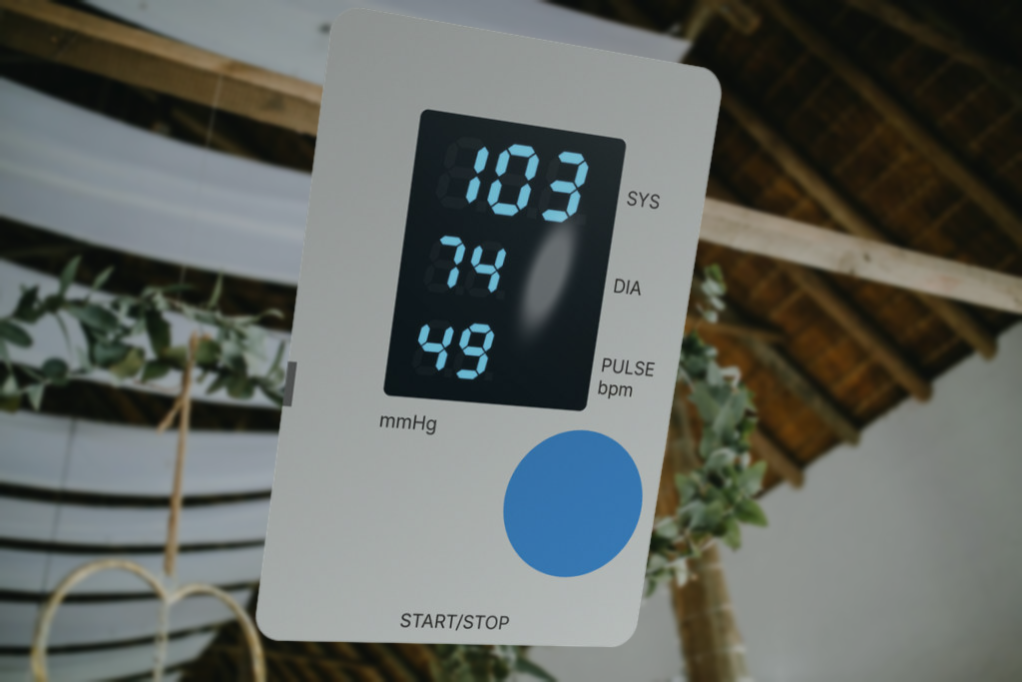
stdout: 49 bpm
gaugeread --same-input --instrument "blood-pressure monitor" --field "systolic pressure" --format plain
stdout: 103 mmHg
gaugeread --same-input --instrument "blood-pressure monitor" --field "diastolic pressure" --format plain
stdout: 74 mmHg
